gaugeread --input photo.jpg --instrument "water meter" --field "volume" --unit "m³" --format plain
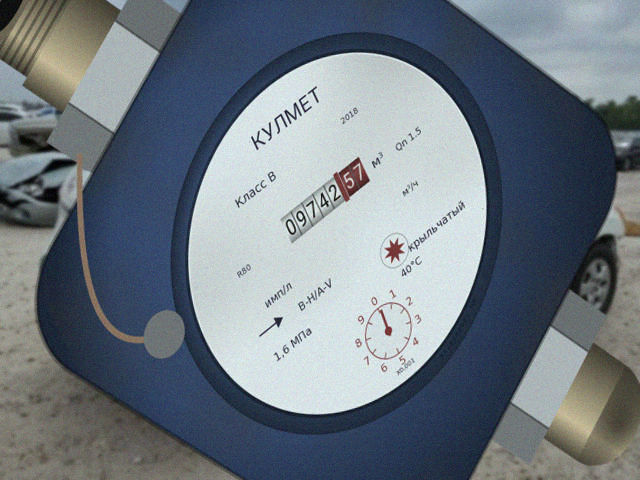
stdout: 9742.570 m³
